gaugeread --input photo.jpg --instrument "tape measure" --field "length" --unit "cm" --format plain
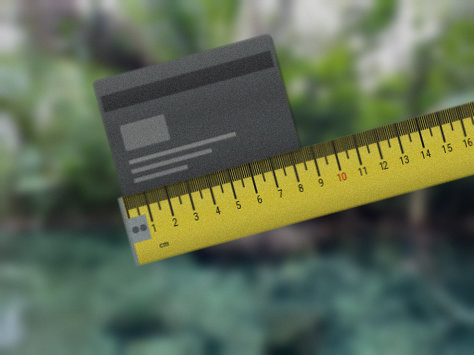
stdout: 8.5 cm
